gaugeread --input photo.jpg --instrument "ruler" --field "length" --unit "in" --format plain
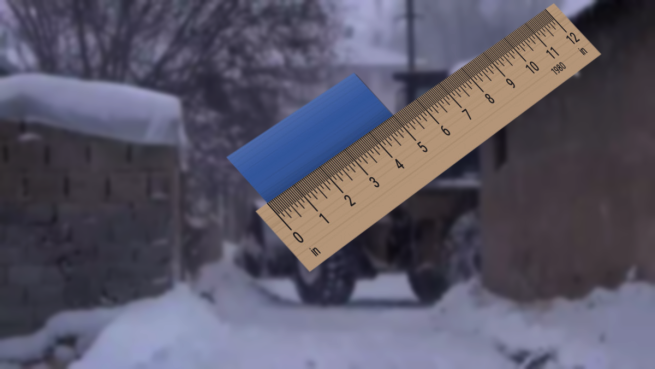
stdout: 5 in
